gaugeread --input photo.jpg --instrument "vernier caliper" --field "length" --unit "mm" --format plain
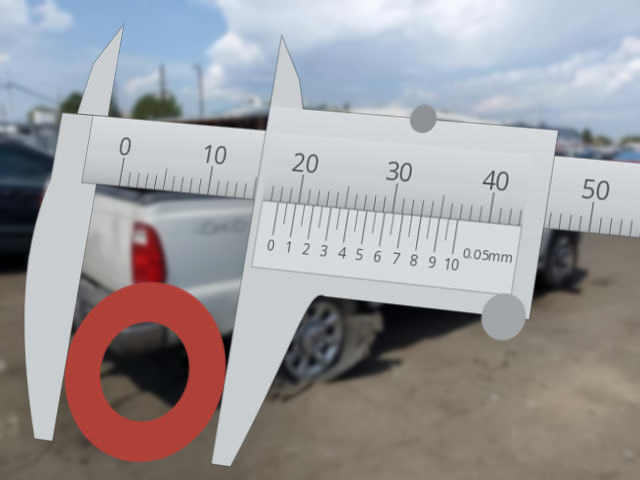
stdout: 17.8 mm
